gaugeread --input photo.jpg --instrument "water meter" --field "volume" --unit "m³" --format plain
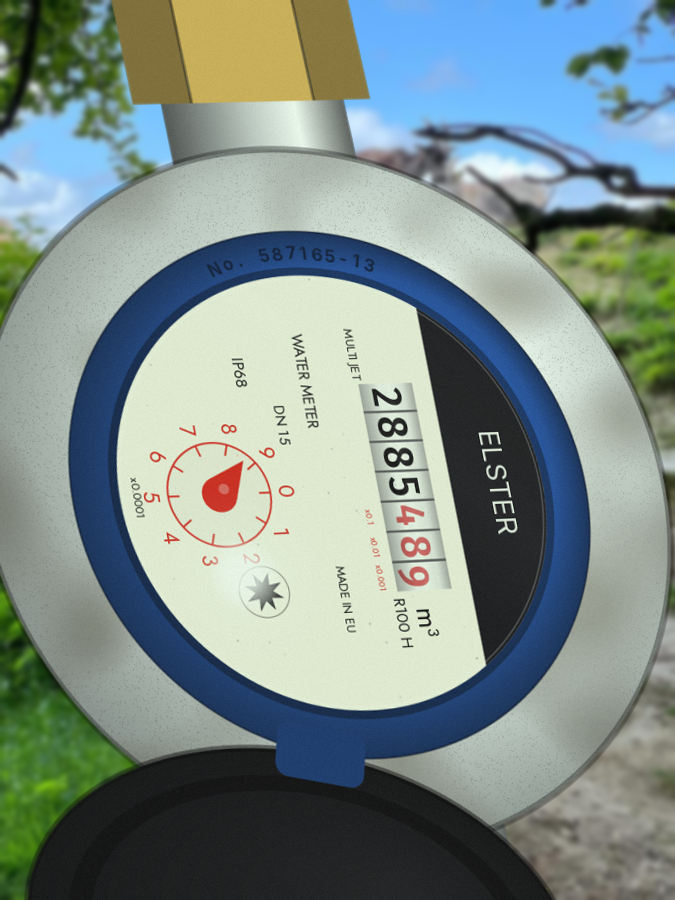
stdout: 2885.4888 m³
